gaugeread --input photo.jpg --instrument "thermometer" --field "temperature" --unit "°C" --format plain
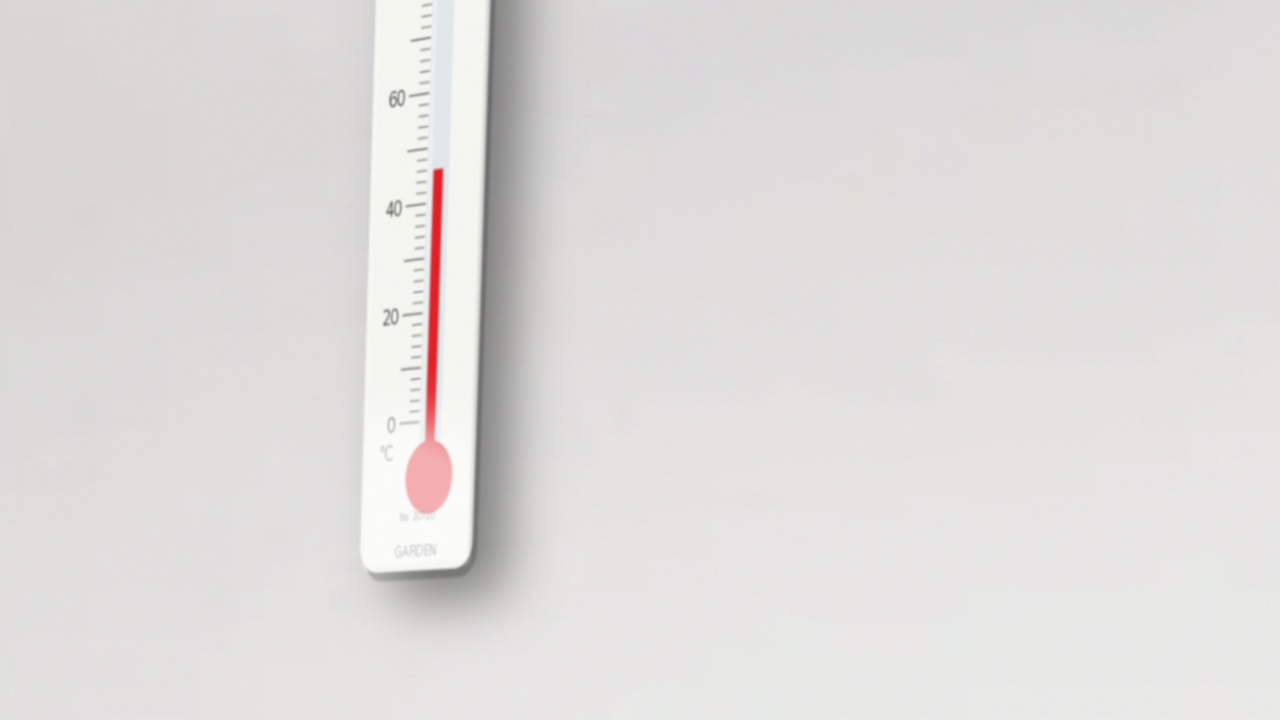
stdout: 46 °C
